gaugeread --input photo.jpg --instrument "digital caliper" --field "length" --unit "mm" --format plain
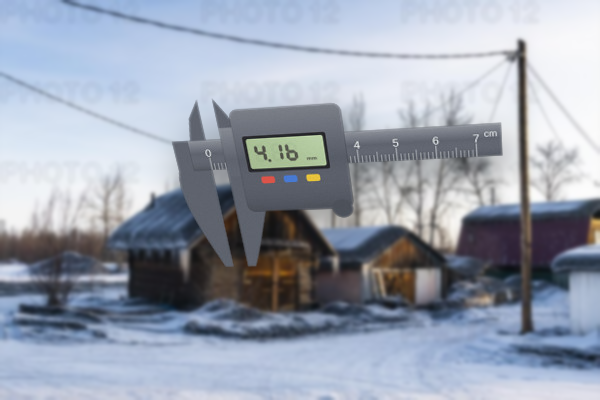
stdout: 4.16 mm
